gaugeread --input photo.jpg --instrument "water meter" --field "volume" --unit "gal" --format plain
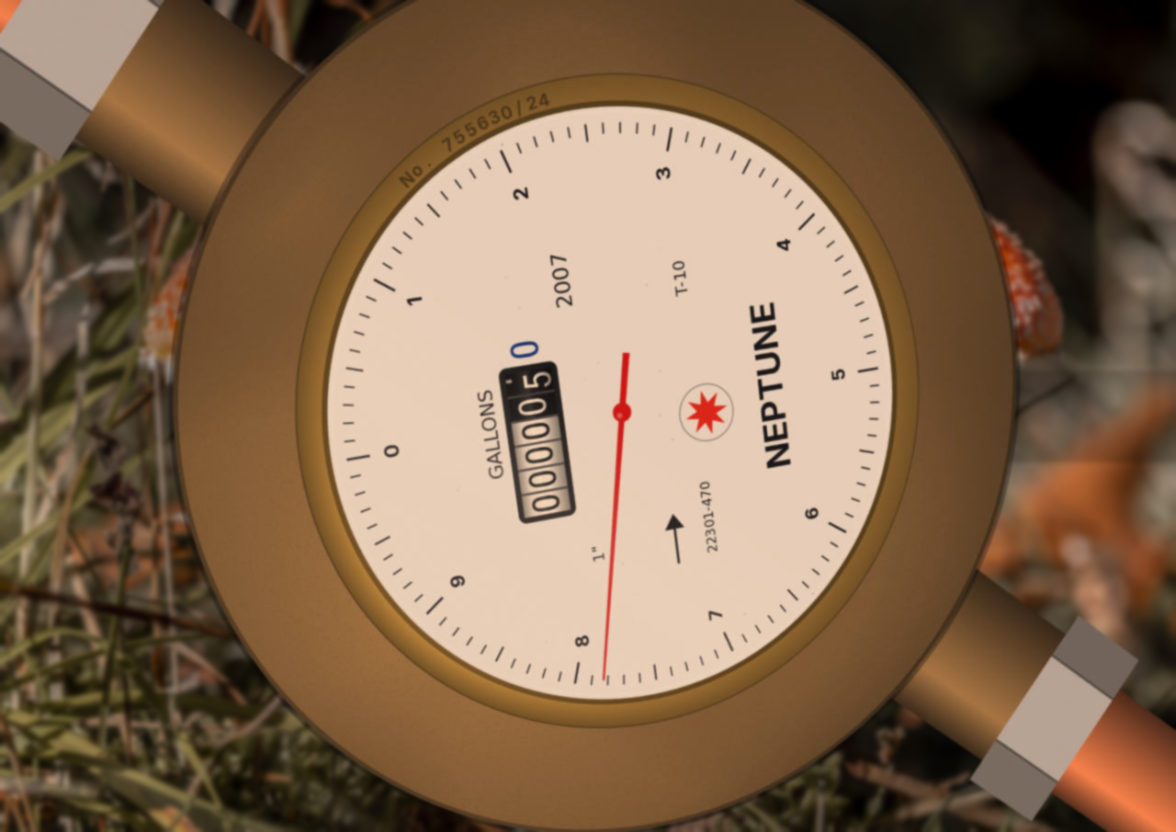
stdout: 47.8 gal
